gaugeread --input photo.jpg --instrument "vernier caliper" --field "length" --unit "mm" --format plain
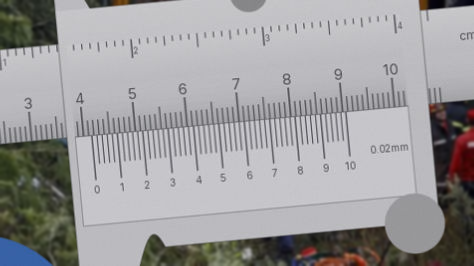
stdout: 41.6 mm
